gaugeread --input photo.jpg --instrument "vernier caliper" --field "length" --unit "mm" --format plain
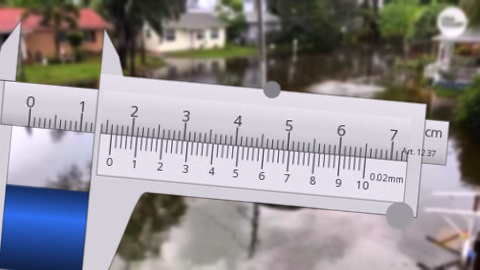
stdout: 16.0 mm
